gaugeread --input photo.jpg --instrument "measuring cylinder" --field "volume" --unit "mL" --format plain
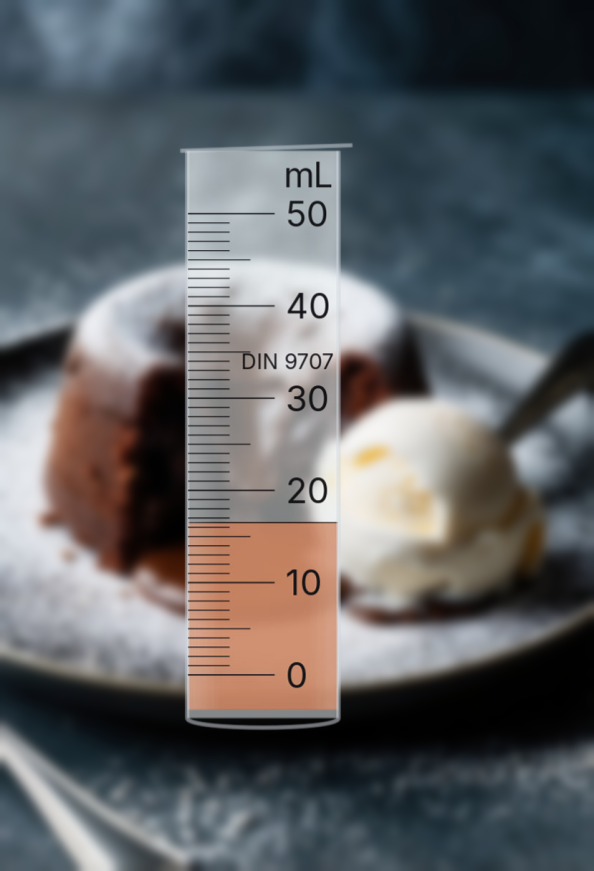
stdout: 16.5 mL
